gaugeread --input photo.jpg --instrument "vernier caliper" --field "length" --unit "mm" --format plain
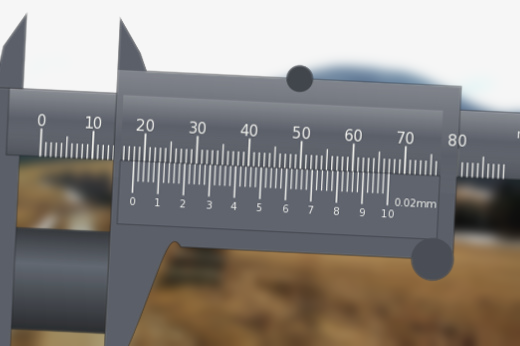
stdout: 18.0 mm
